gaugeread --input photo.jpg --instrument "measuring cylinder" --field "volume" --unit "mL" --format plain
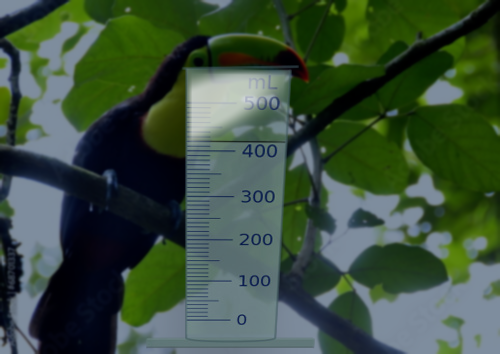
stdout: 420 mL
